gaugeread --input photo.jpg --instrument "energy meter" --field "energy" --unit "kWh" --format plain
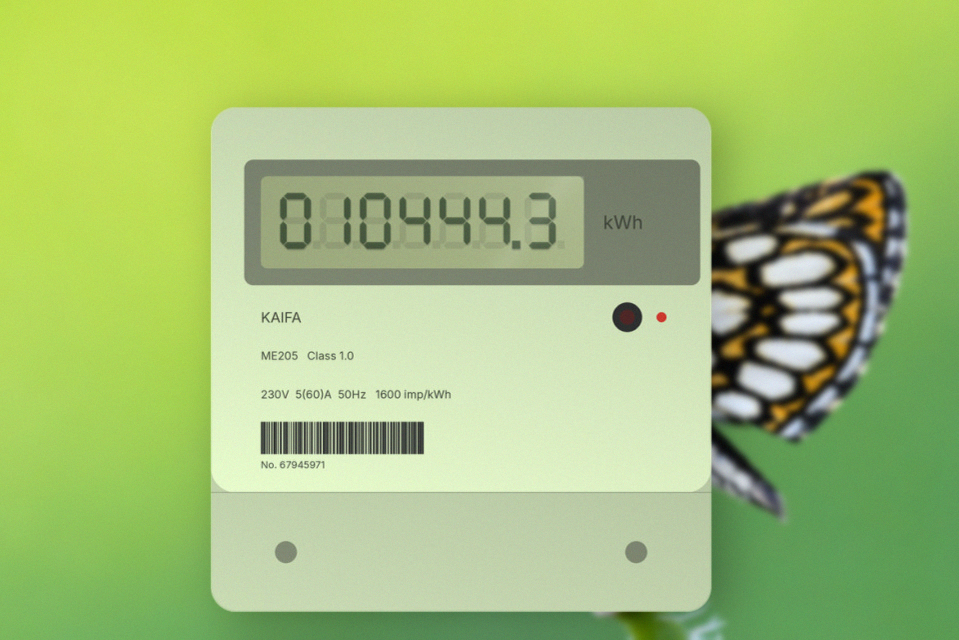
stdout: 10444.3 kWh
